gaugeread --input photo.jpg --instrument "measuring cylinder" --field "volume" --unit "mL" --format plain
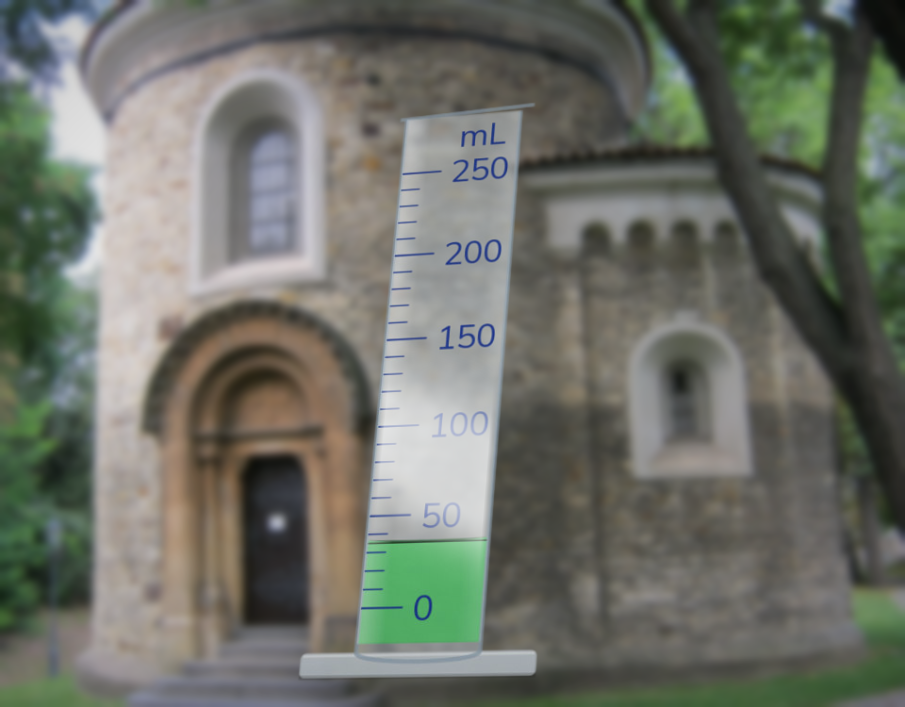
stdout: 35 mL
